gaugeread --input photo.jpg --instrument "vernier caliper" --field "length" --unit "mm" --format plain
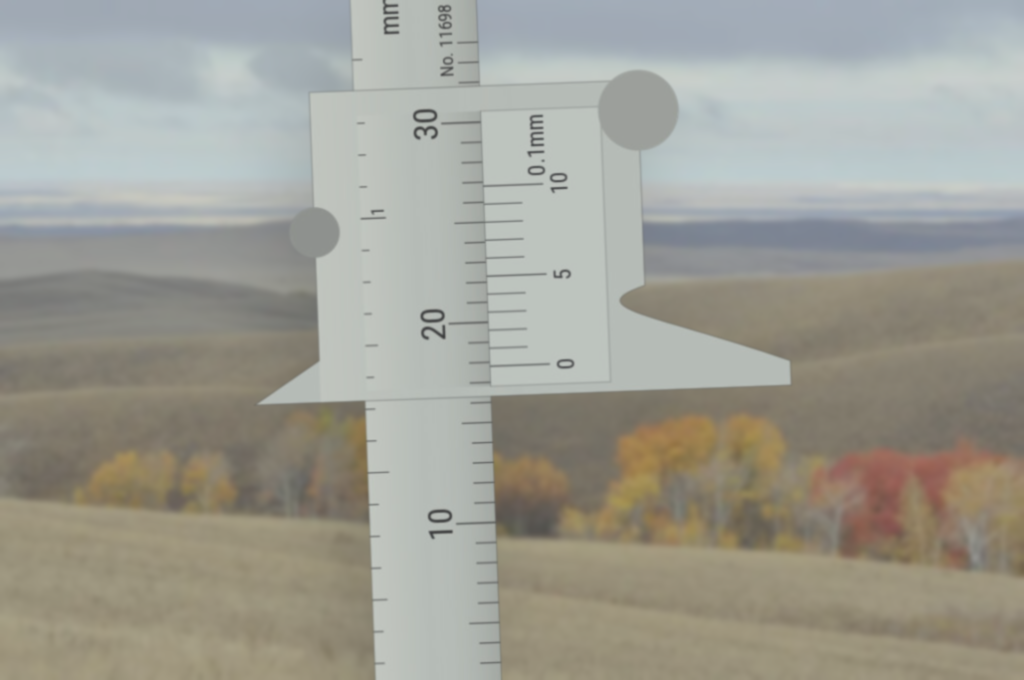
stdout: 17.8 mm
